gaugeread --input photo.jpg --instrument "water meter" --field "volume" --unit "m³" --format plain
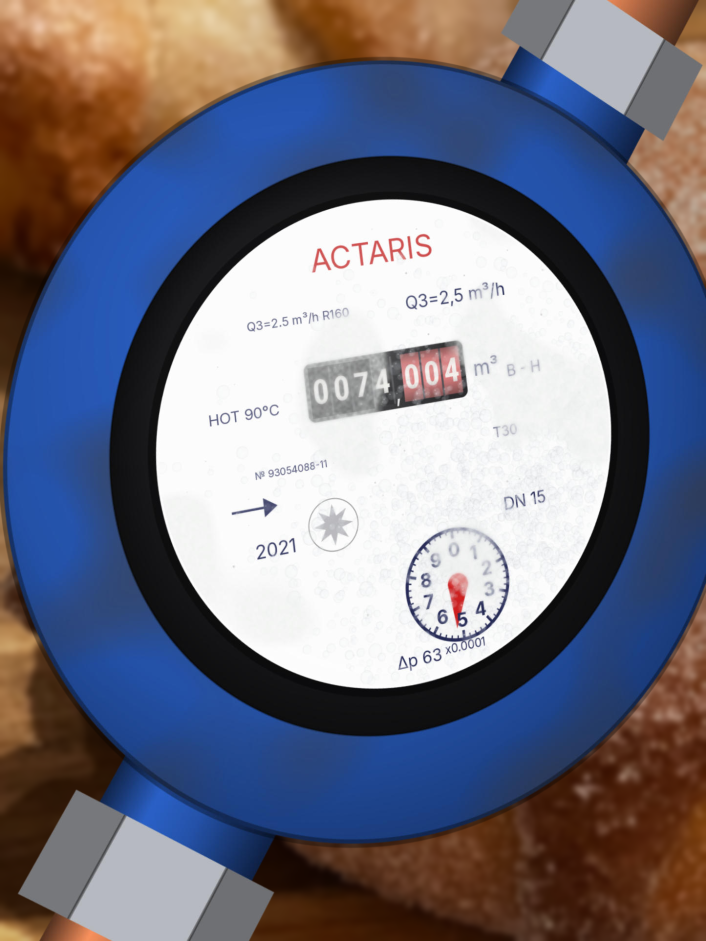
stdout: 74.0045 m³
